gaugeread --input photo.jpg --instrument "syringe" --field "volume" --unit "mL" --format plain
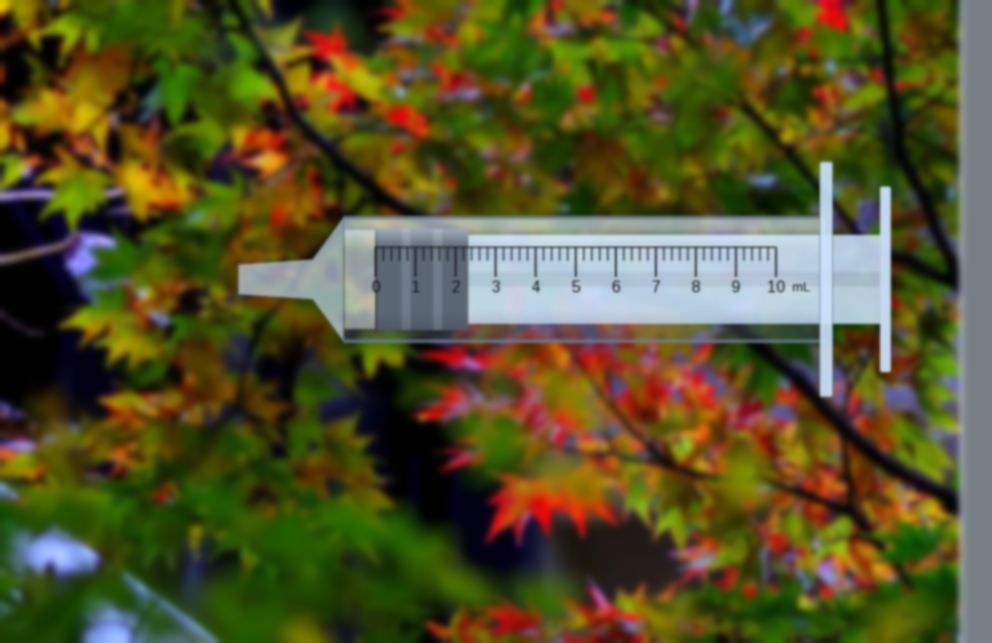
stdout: 0 mL
